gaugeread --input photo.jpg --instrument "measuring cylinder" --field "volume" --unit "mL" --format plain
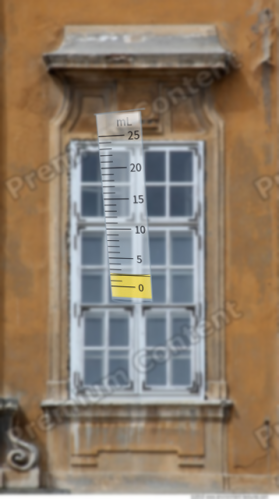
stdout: 2 mL
